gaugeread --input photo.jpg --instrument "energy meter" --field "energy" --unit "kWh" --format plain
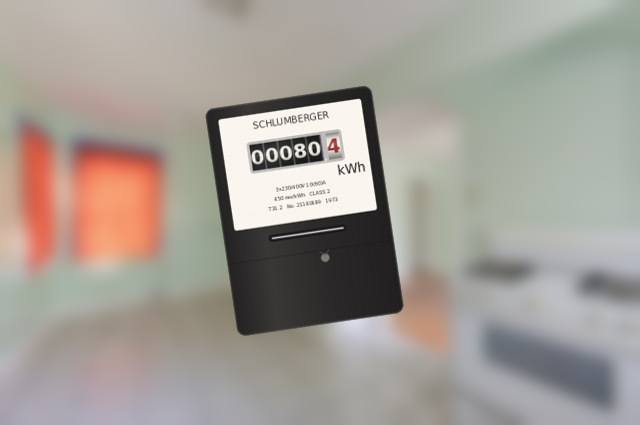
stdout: 80.4 kWh
